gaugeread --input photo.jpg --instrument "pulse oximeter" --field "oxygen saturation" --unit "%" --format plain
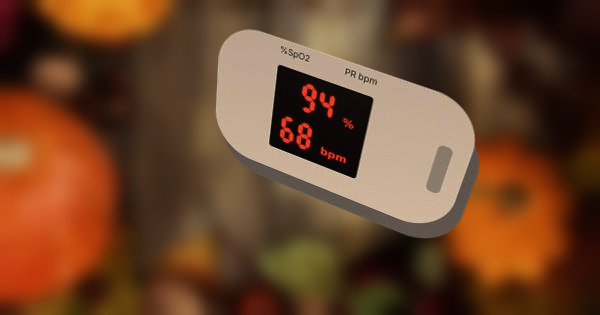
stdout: 94 %
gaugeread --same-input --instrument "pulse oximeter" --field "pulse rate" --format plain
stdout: 68 bpm
